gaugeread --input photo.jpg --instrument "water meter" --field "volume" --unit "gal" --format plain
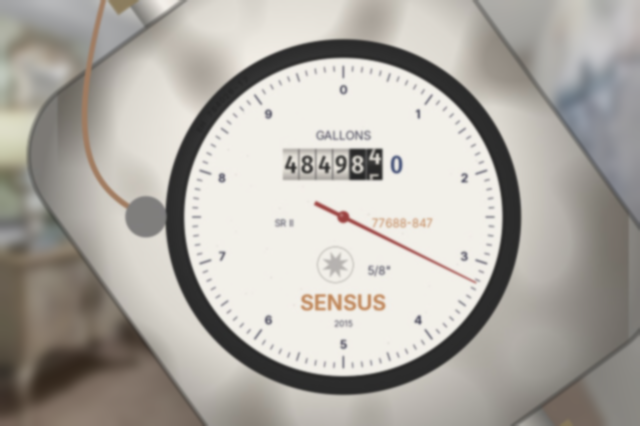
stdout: 4849843.2 gal
